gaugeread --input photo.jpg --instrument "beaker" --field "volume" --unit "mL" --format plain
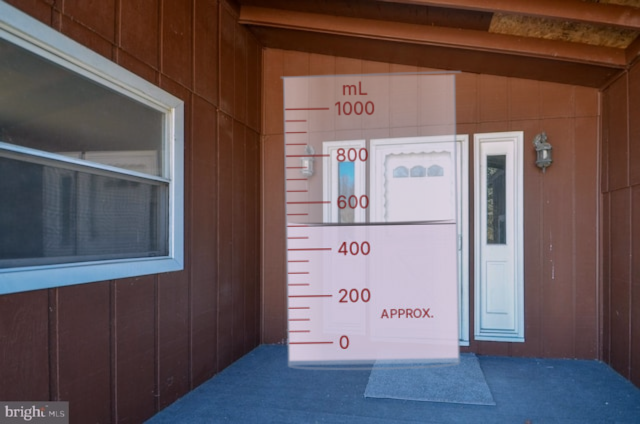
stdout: 500 mL
